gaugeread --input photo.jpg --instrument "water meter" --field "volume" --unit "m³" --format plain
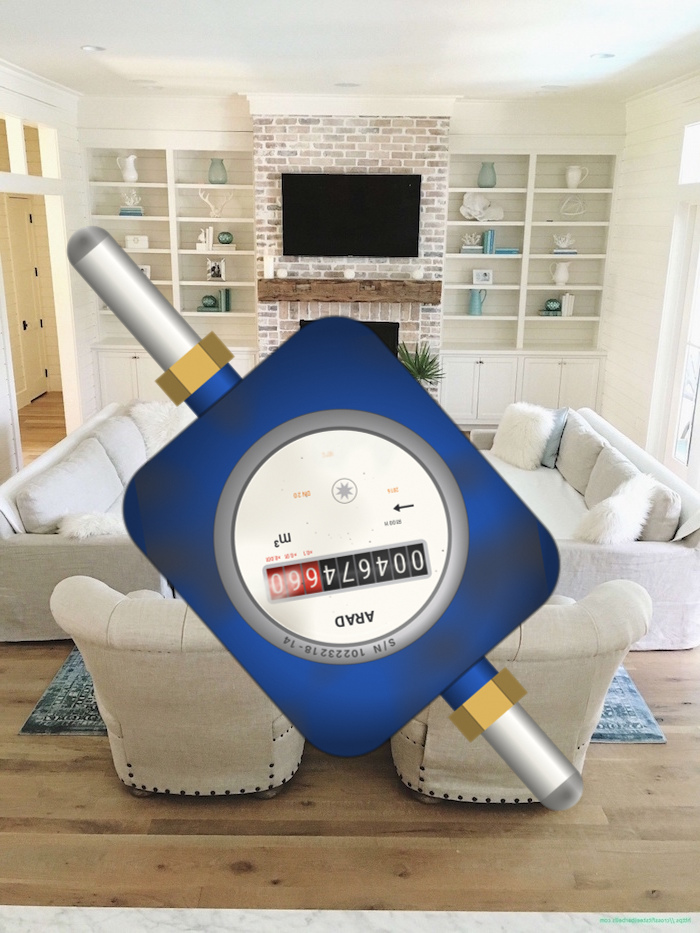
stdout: 4674.660 m³
